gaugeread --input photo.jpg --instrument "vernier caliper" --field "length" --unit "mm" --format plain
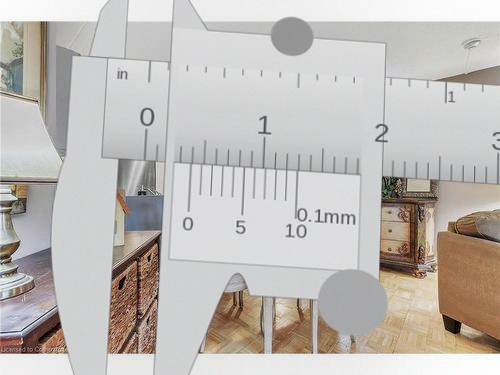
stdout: 3.9 mm
